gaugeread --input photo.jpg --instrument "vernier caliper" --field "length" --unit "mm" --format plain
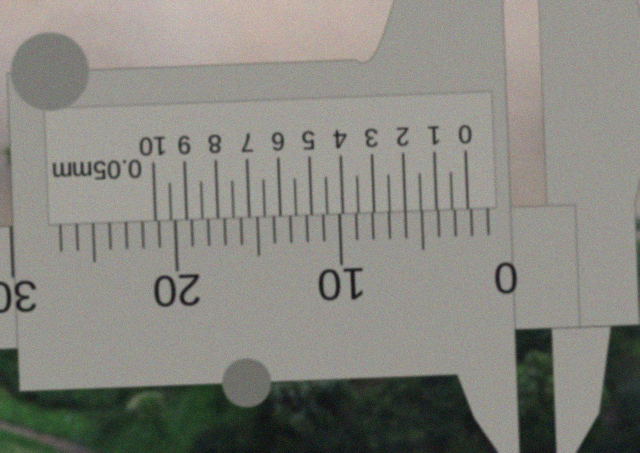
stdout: 2.2 mm
